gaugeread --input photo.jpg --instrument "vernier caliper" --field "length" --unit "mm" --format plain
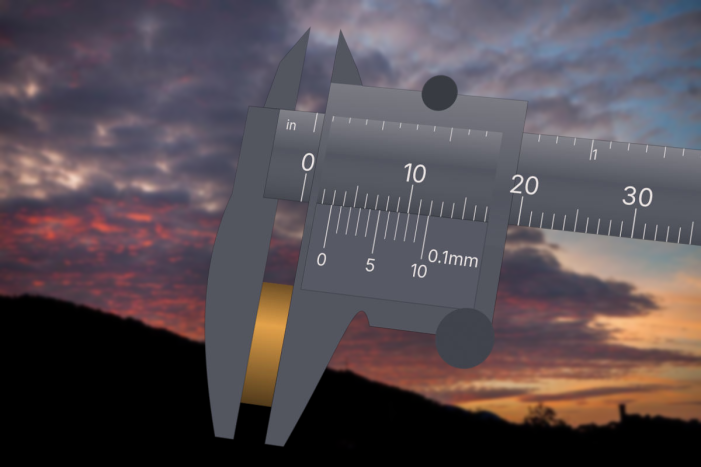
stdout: 2.9 mm
